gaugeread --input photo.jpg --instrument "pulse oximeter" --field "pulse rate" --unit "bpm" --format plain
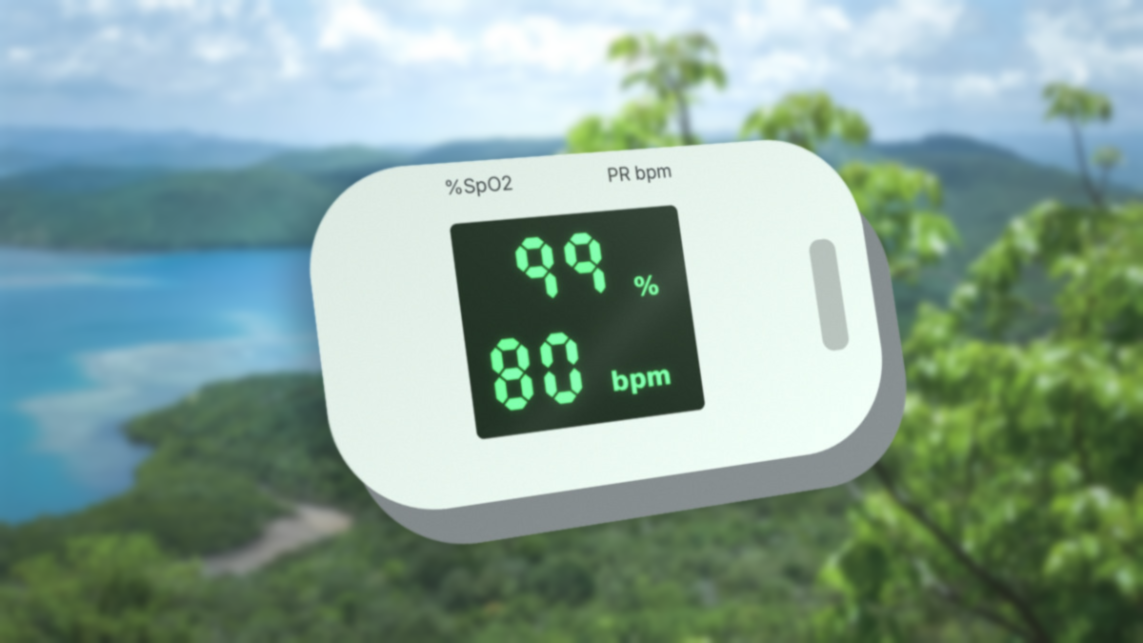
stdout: 80 bpm
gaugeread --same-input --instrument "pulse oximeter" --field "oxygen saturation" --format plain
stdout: 99 %
